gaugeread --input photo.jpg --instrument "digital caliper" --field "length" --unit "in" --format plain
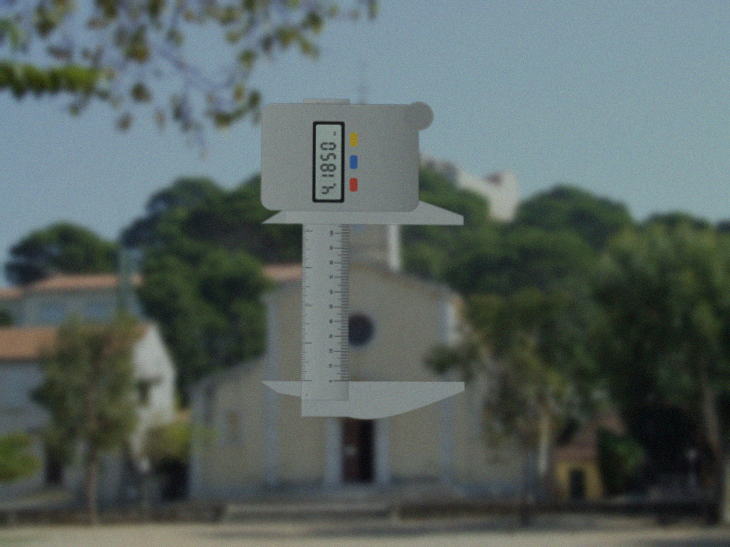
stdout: 4.1850 in
